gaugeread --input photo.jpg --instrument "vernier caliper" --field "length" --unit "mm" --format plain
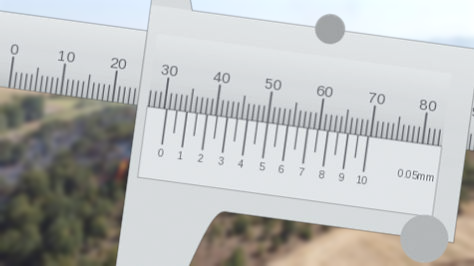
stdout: 30.5 mm
